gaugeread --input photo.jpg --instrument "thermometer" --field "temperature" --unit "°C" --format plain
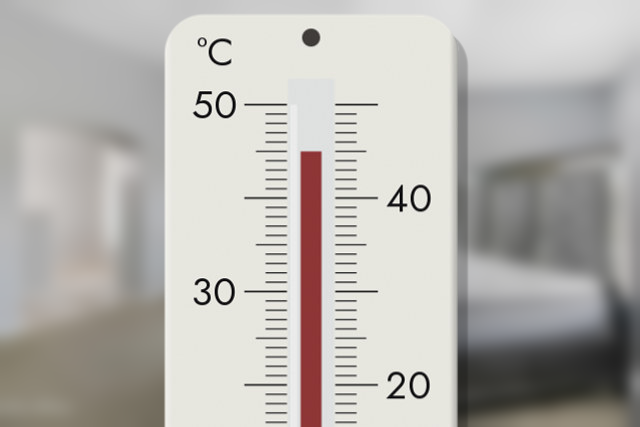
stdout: 45 °C
